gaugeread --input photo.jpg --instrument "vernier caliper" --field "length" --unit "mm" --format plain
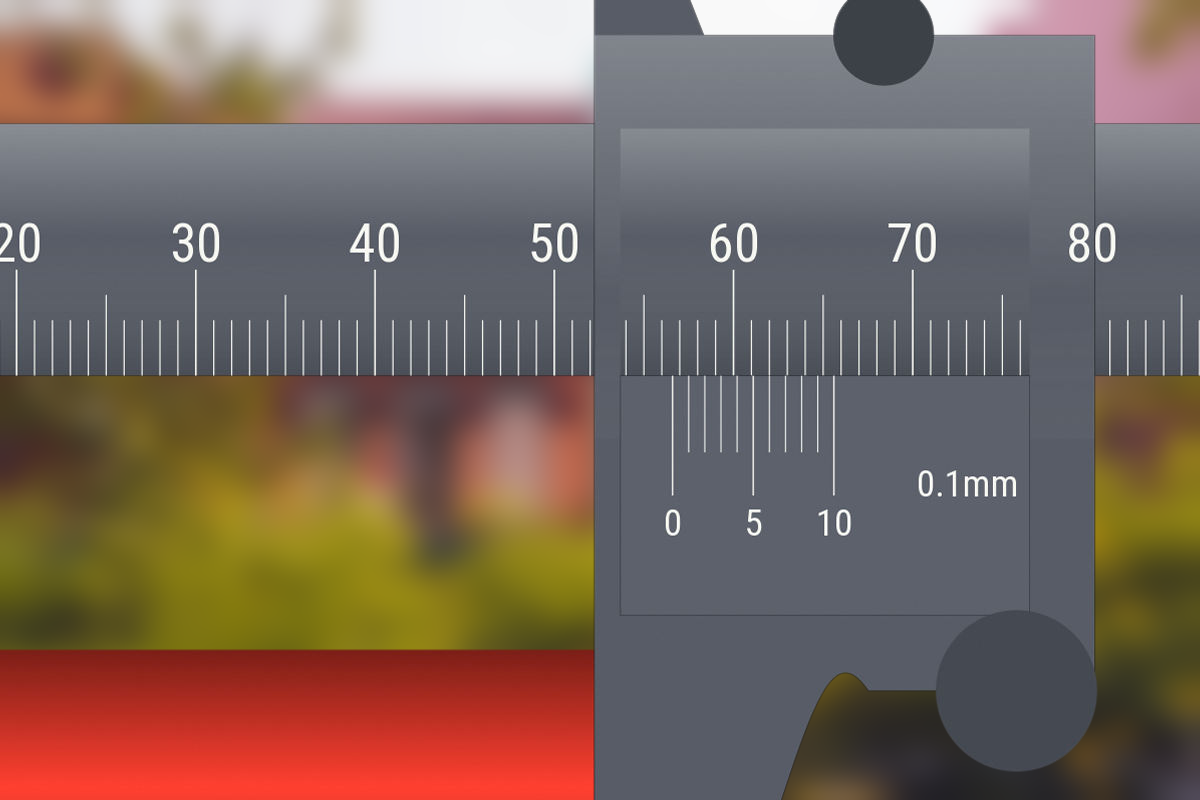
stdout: 56.6 mm
